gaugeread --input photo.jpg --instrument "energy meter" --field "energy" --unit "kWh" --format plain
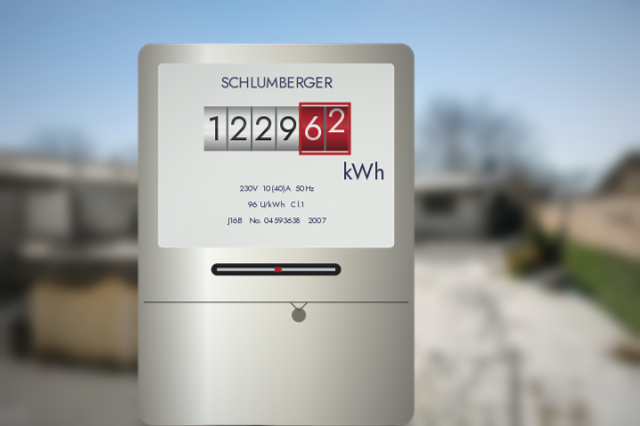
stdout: 1229.62 kWh
